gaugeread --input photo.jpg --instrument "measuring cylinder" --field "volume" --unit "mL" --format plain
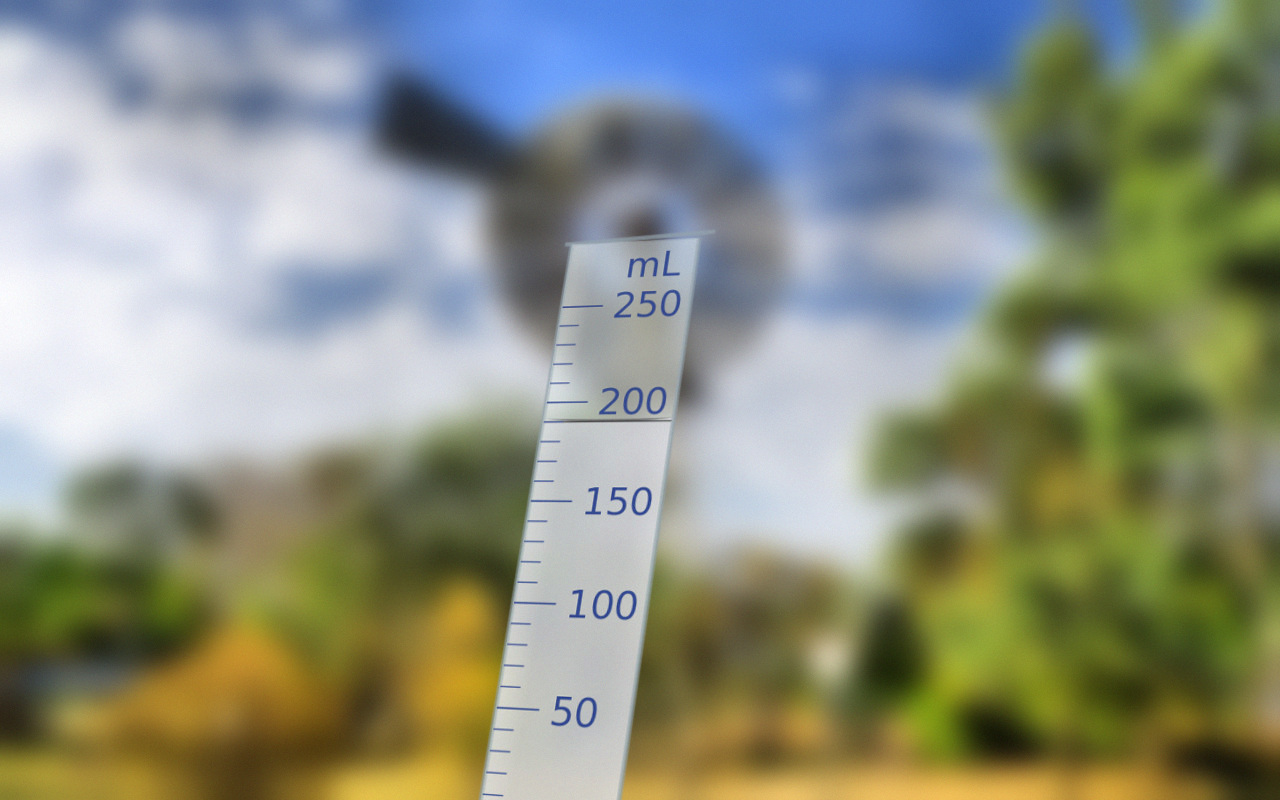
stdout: 190 mL
